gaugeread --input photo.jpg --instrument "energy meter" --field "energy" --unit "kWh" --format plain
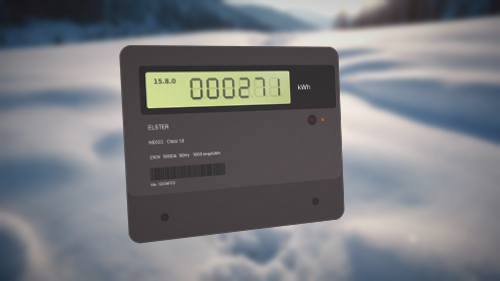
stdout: 271 kWh
